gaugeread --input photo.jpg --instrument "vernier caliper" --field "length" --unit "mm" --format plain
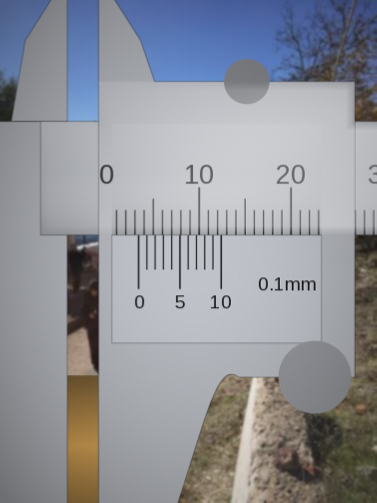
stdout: 3.4 mm
